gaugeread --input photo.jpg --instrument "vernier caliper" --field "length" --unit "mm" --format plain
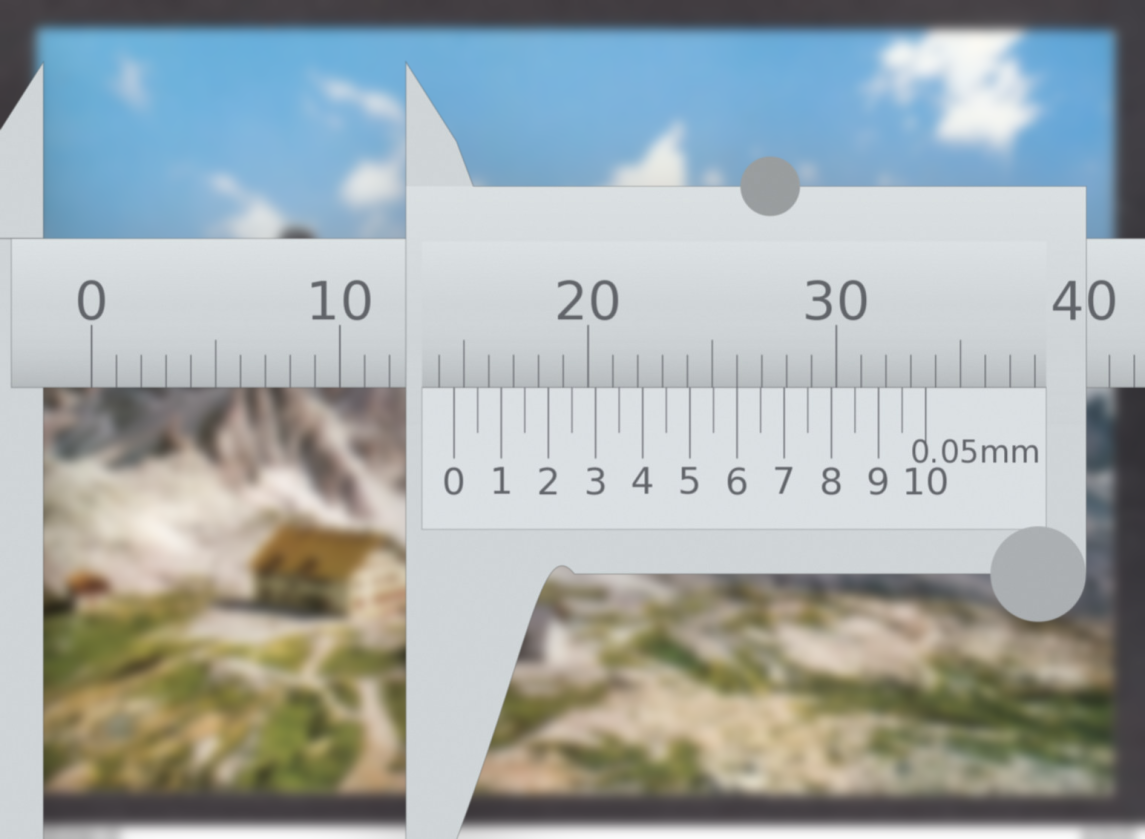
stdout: 14.60 mm
